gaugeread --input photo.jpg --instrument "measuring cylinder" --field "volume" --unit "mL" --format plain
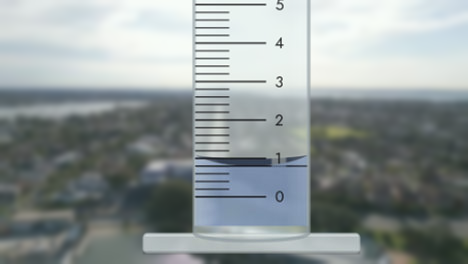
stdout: 0.8 mL
